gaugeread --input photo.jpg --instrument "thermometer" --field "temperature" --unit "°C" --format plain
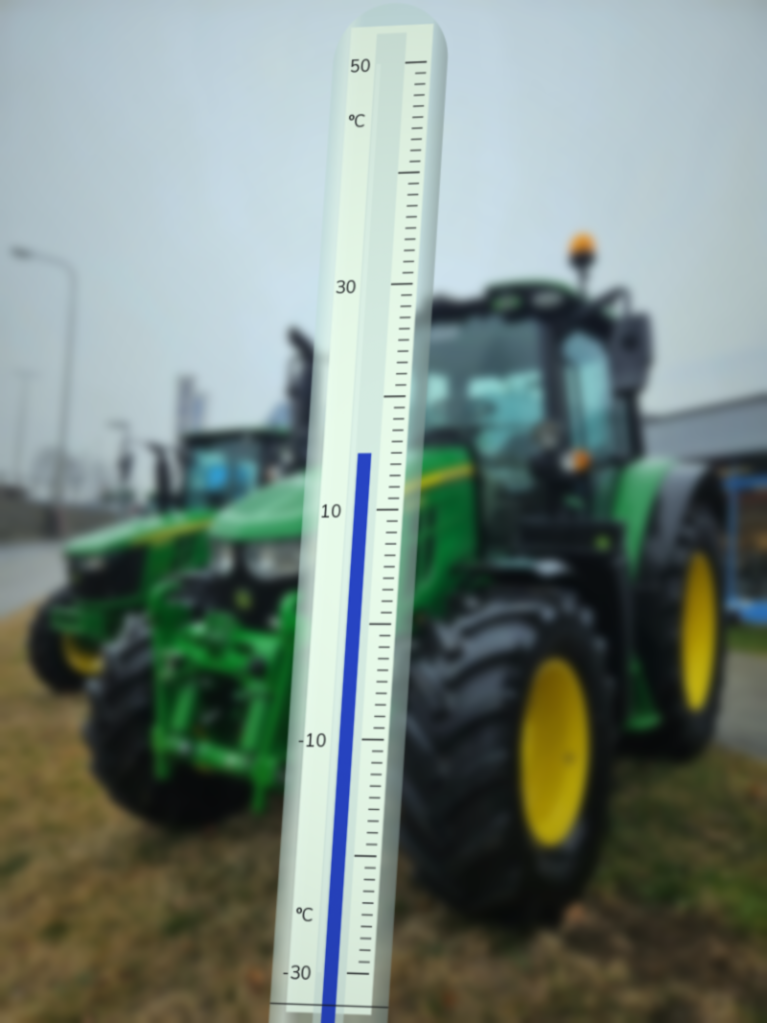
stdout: 15 °C
